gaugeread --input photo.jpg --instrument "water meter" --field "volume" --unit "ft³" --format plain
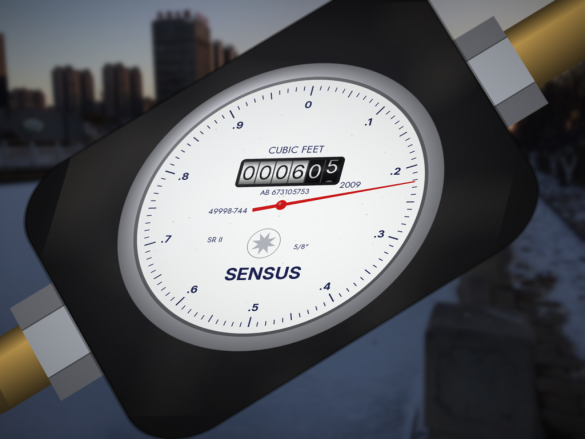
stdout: 605.22 ft³
